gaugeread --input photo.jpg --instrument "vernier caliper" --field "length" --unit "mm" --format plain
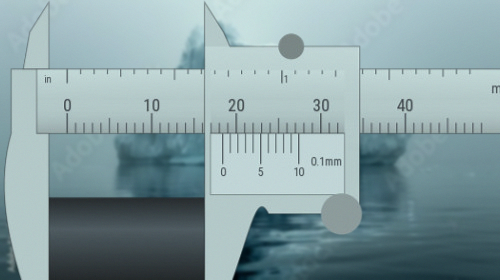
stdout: 18.4 mm
